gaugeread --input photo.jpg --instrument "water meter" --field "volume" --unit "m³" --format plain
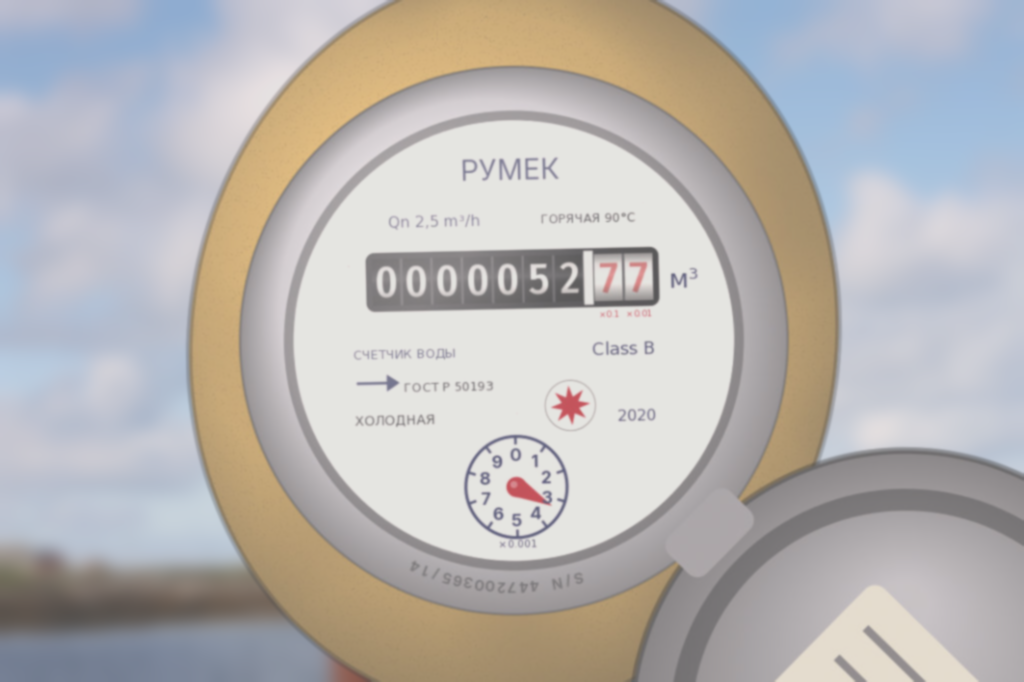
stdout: 52.773 m³
